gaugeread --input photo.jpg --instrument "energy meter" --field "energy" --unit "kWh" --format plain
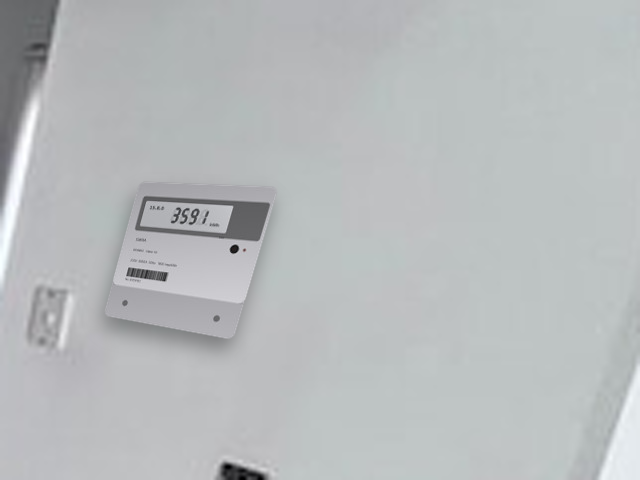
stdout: 3591 kWh
